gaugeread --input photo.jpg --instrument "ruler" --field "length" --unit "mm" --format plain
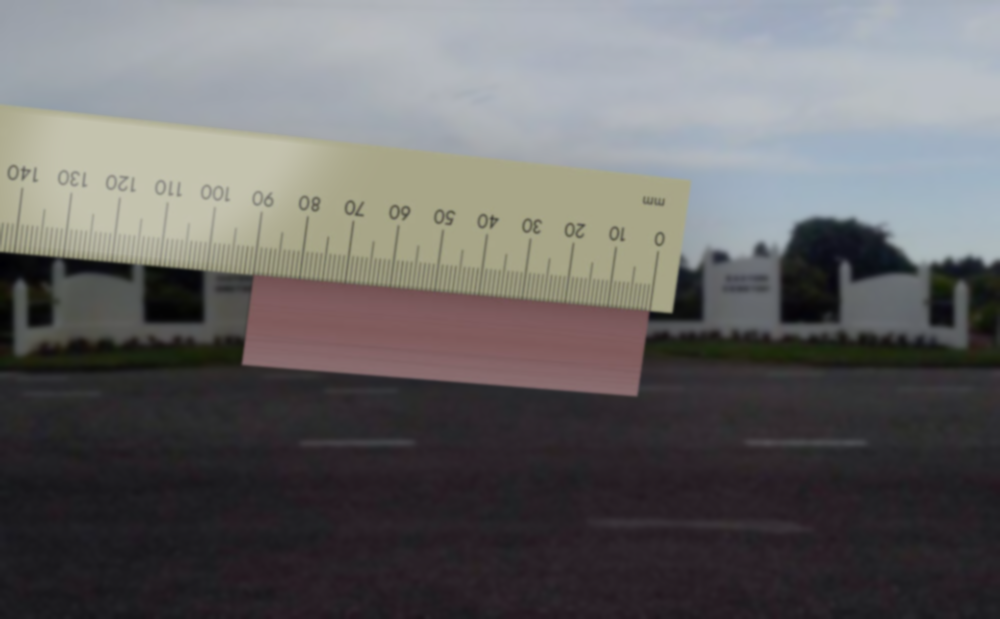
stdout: 90 mm
